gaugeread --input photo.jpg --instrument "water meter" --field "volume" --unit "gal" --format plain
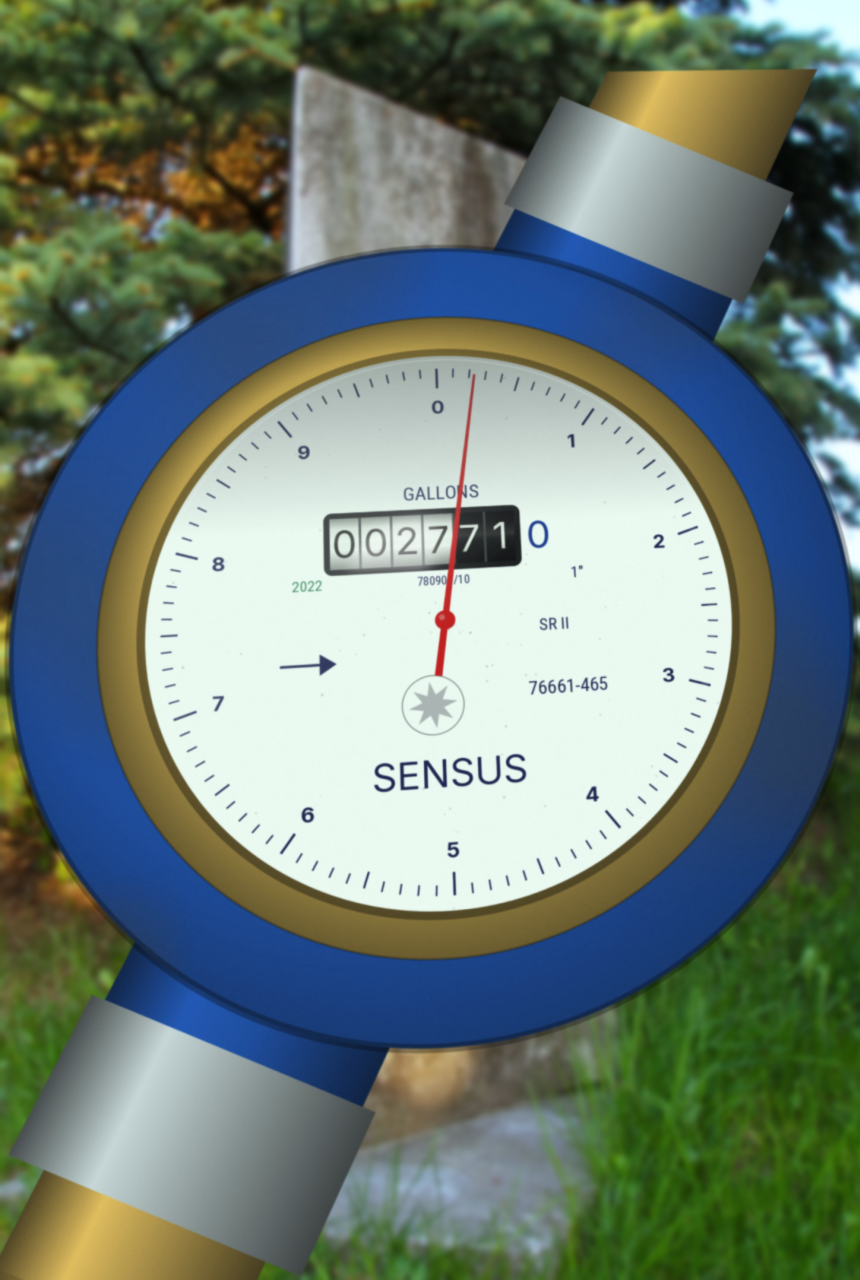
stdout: 27710.2 gal
